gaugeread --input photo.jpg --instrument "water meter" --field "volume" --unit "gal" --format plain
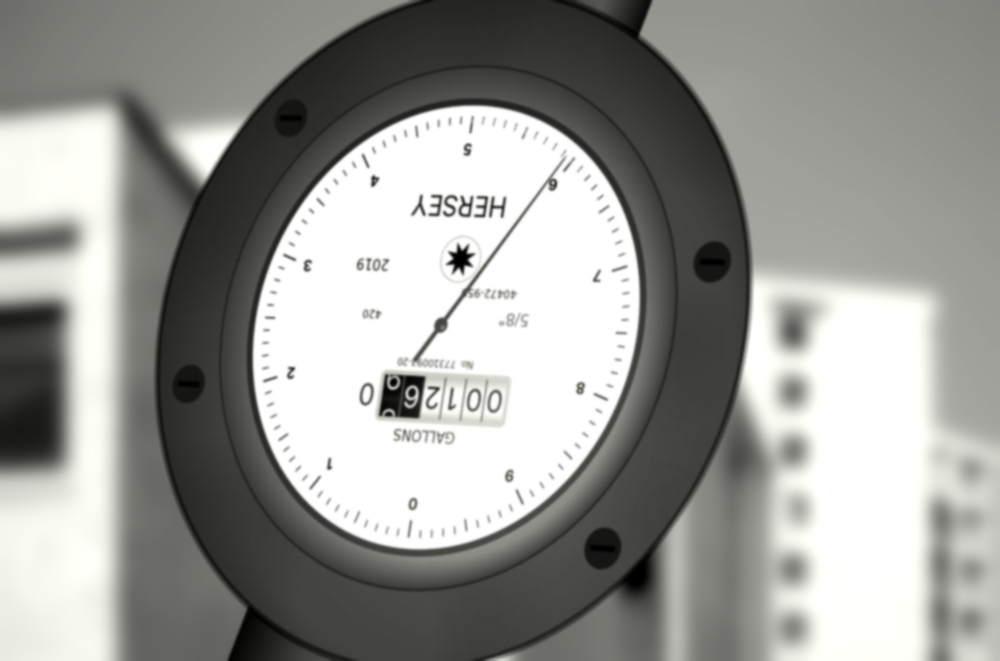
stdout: 12685.9 gal
